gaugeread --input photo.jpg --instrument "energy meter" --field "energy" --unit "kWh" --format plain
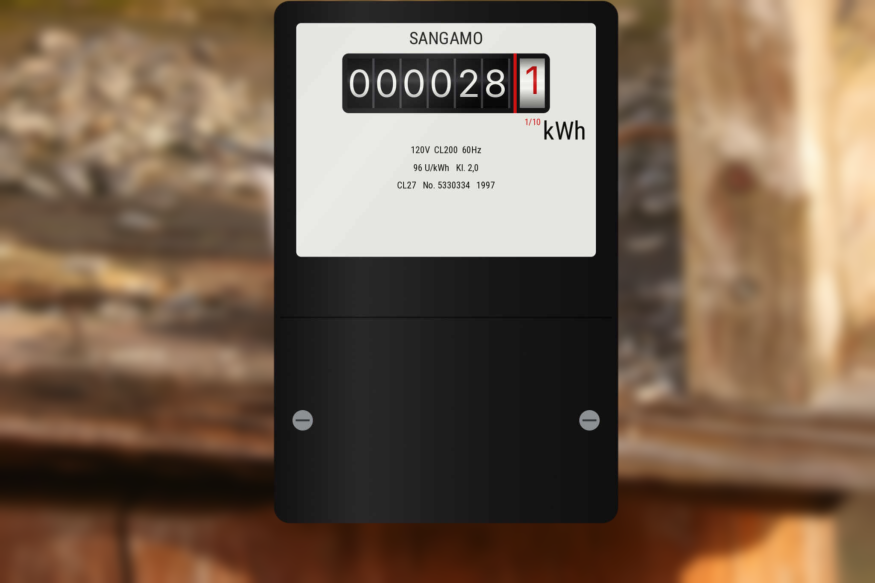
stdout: 28.1 kWh
